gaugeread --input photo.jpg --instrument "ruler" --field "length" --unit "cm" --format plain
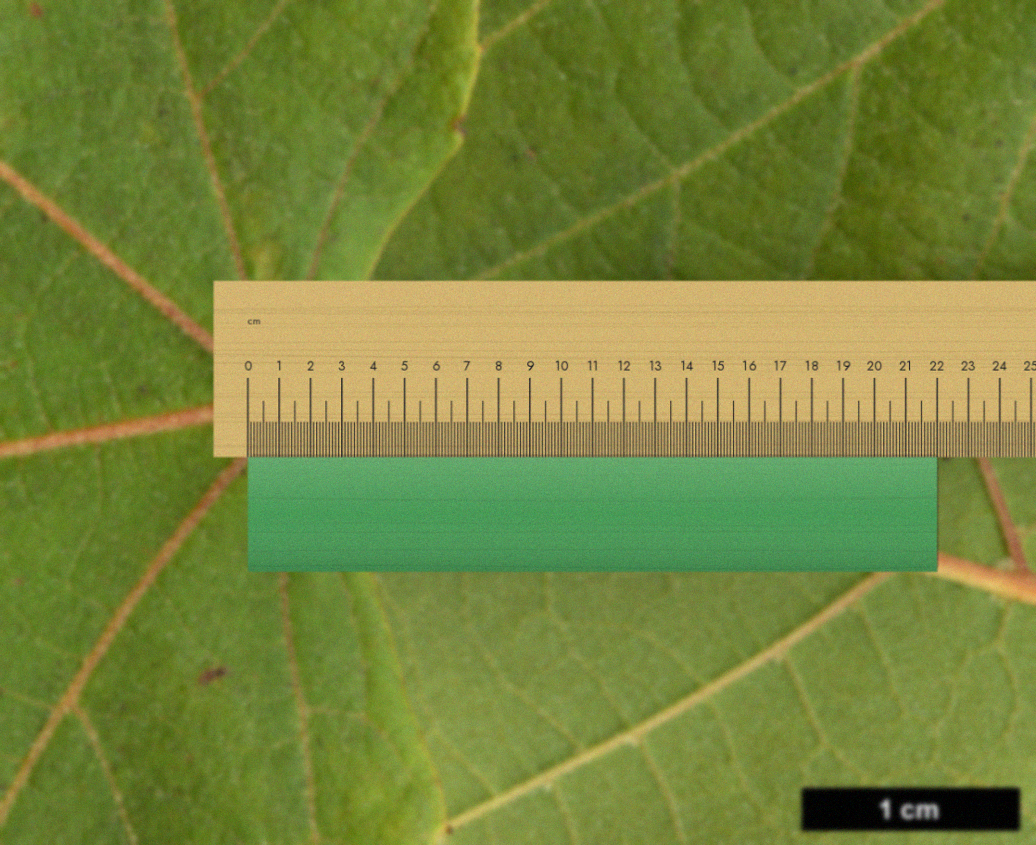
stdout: 22 cm
